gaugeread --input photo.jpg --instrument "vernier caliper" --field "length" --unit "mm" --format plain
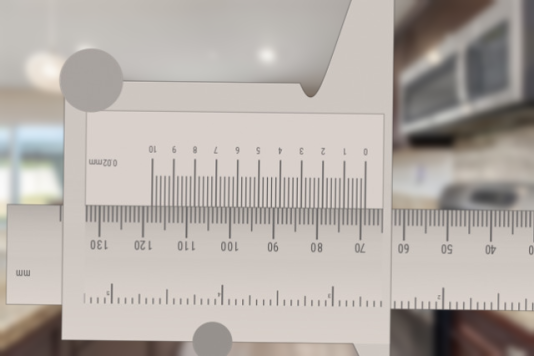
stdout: 69.0 mm
